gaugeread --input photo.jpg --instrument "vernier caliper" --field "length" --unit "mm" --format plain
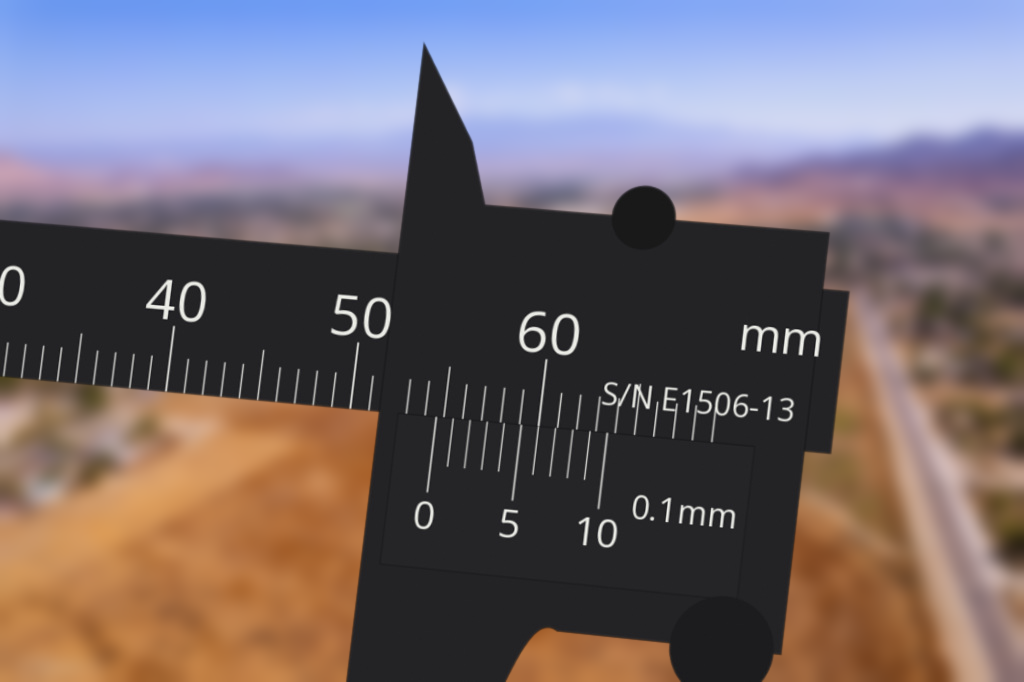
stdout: 54.6 mm
